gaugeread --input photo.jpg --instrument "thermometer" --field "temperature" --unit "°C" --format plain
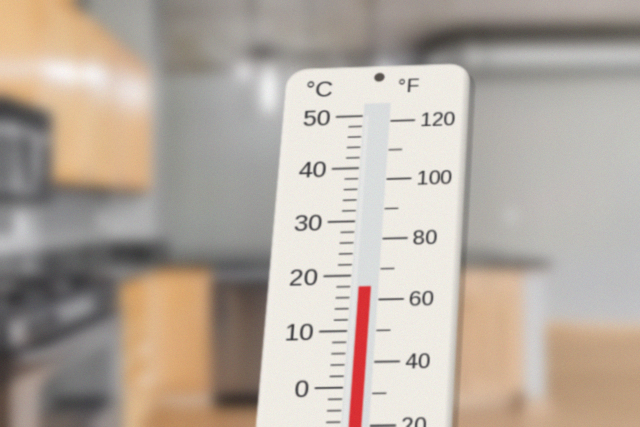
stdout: 18 °C
